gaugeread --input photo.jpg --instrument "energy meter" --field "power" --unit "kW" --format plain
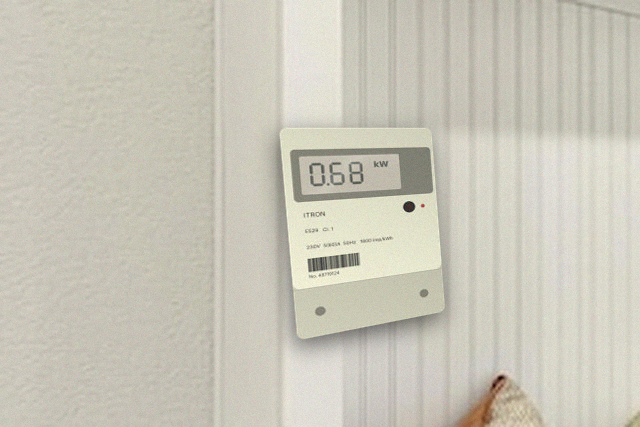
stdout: 0.68 kW
